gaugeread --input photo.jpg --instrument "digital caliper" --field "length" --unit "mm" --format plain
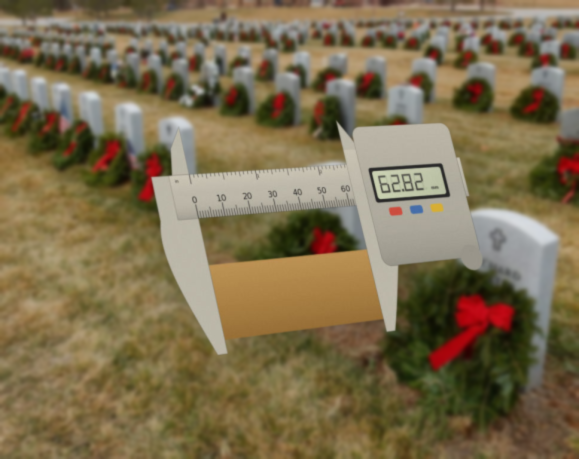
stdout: 62.82 mm
